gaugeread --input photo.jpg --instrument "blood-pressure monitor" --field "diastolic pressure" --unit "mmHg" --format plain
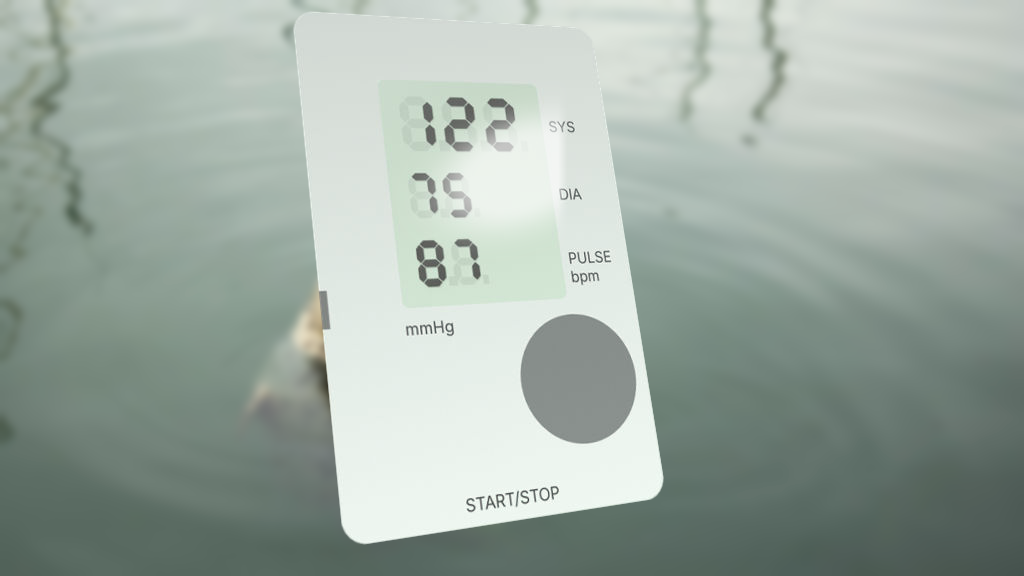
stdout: 75 mmHg
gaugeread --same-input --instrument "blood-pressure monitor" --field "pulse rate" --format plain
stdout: 87 bpm
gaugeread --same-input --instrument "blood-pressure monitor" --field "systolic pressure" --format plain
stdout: 122 mmHg
